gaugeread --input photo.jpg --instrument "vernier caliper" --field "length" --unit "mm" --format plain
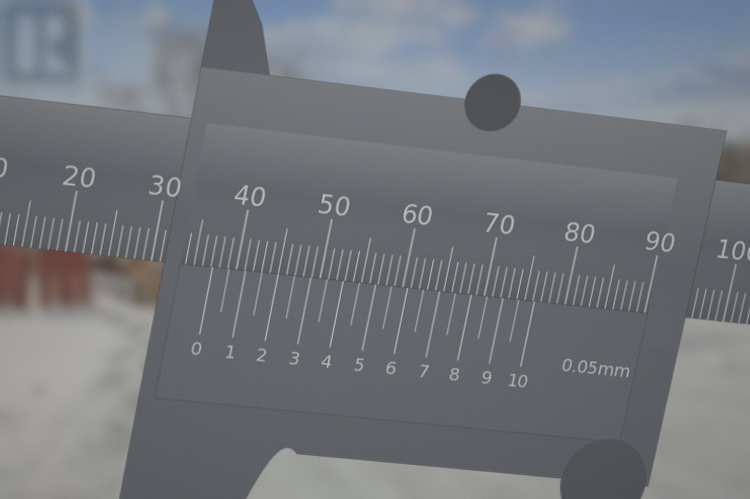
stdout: 37.2 mm
